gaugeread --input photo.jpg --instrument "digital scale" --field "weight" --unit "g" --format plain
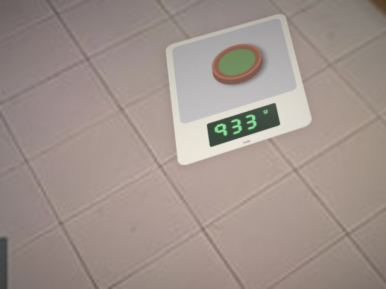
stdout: 933 g
